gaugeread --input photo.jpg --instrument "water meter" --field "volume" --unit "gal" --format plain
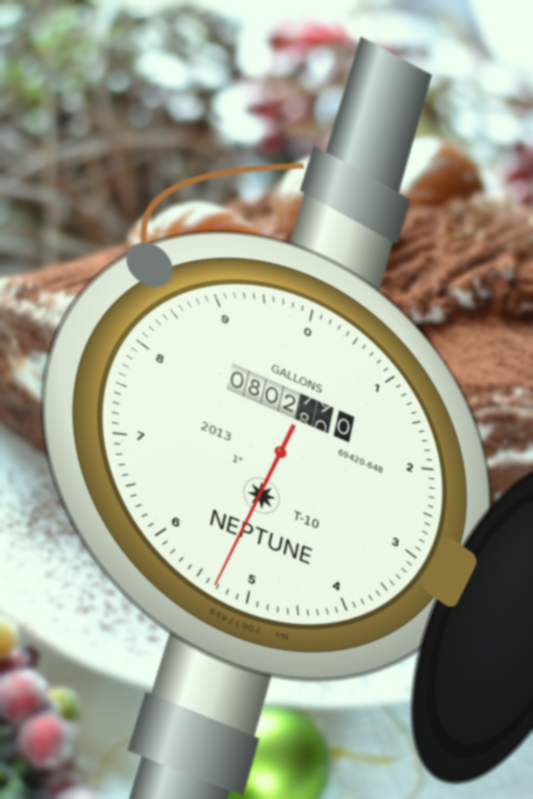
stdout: 802795.3 gal
